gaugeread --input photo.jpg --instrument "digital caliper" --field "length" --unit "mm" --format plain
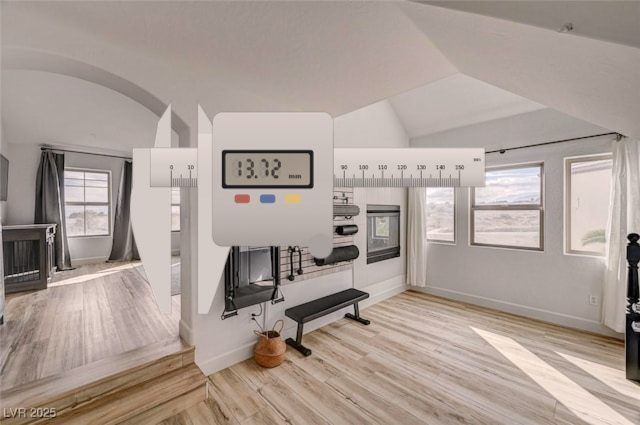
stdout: 13.72 mm
